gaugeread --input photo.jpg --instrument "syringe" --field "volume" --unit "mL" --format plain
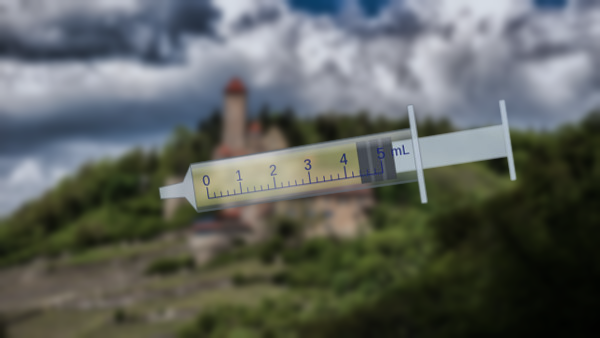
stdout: 4.4 mL
